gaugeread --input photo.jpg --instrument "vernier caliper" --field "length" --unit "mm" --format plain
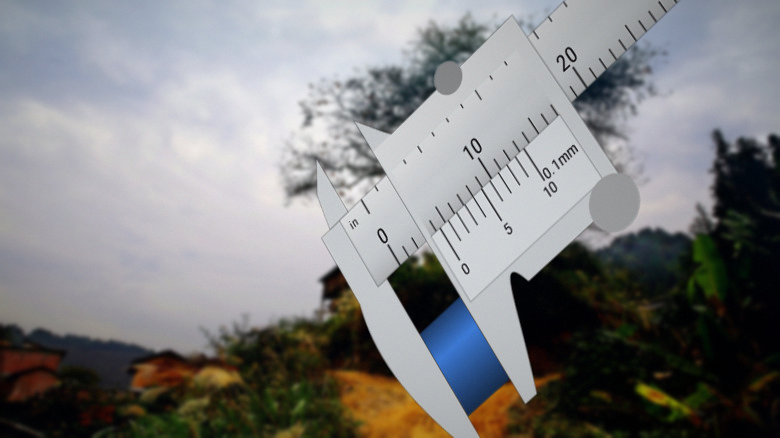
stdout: 4.4 mm
